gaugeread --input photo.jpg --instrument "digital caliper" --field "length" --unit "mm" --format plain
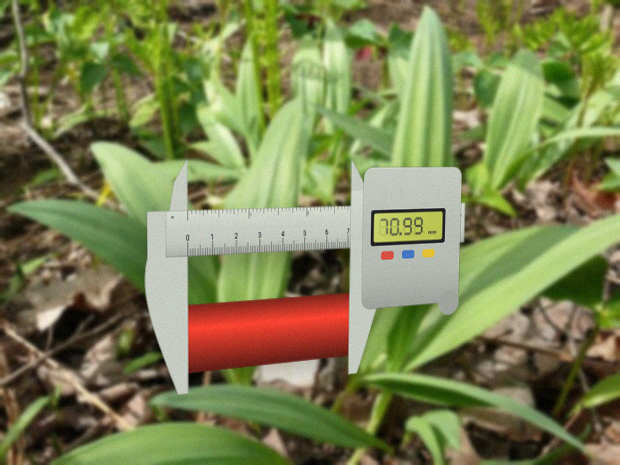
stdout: 70.99 mm
